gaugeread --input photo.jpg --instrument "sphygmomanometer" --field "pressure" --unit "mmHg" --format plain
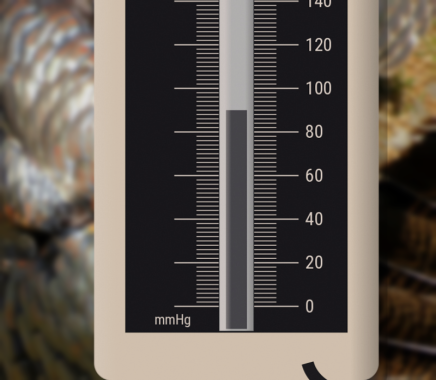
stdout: 90 mmHg
